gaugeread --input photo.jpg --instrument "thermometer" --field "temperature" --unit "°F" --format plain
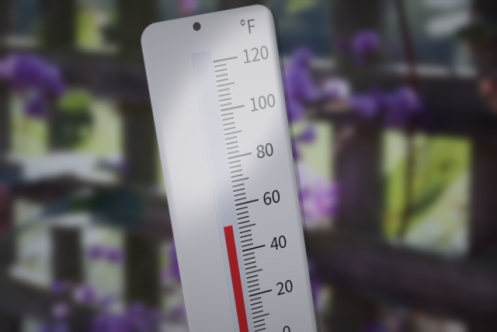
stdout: 52 °F
